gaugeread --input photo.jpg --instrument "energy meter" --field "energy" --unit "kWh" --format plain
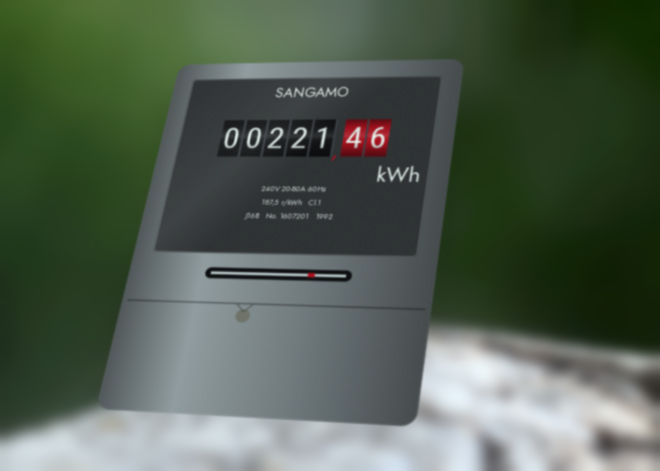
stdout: 221.46 kWh
